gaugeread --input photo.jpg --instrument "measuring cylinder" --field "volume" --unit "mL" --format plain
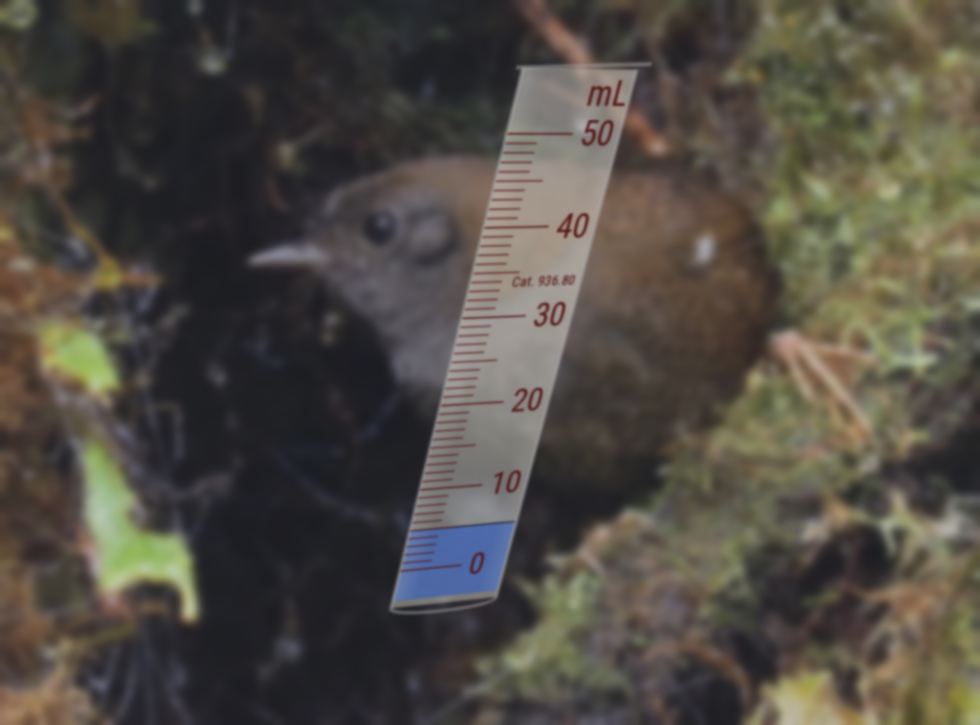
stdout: 5 mL
